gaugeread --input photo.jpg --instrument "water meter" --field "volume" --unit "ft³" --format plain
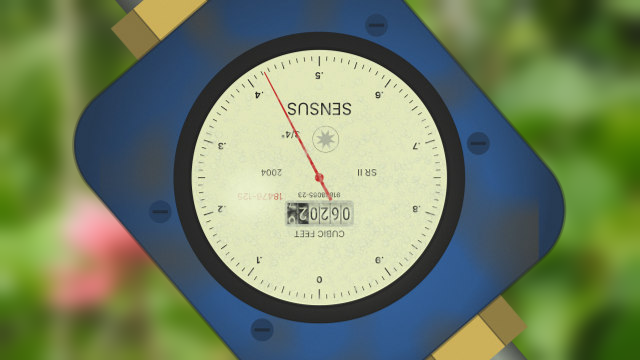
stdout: 62026.42 ft³
